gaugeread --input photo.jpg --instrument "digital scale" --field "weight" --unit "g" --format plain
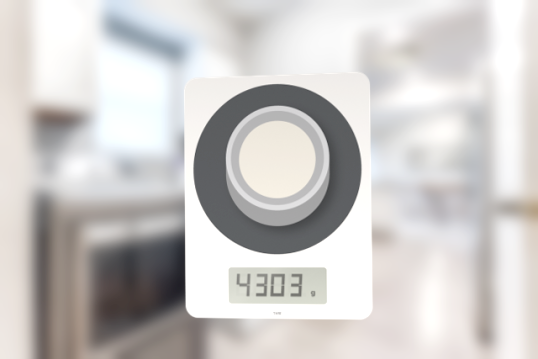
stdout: 4303 g
